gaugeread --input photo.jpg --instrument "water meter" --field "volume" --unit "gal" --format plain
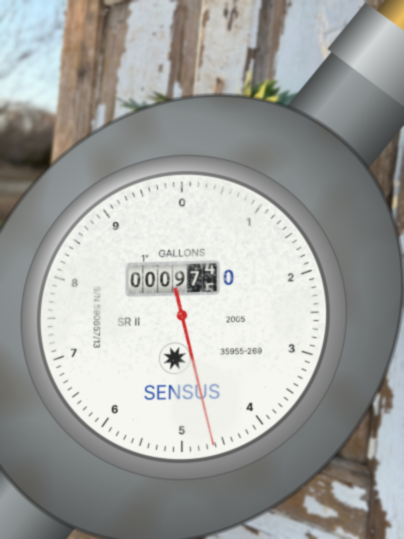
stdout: 9744.6 gal
